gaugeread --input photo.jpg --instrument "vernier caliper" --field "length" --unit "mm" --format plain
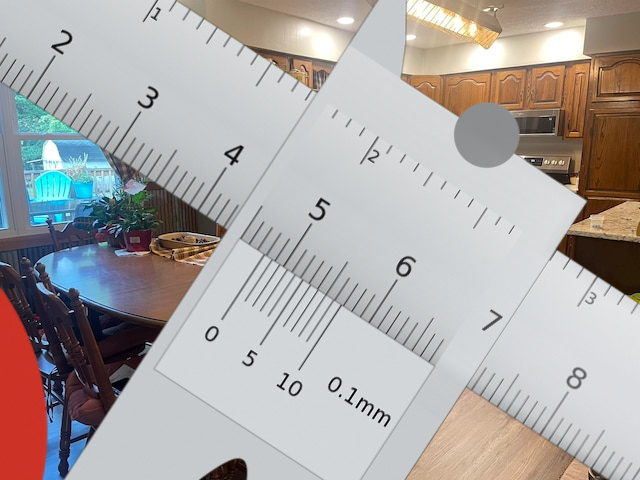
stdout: 47.8 mm
